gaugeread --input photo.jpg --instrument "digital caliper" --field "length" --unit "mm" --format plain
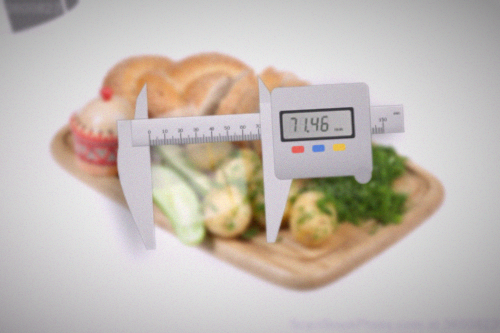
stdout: 71.46 mm
